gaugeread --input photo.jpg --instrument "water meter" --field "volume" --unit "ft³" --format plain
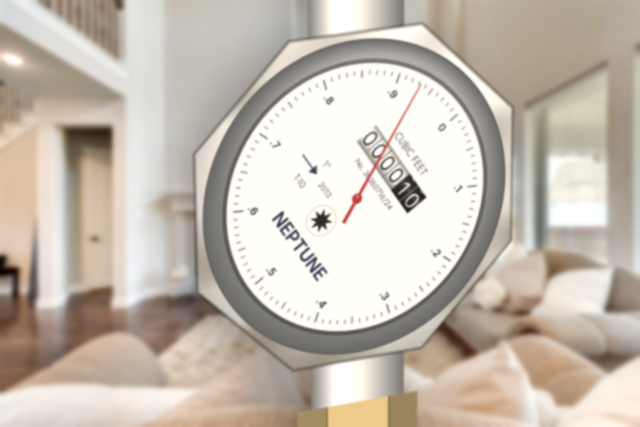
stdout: 9.93 ft³
